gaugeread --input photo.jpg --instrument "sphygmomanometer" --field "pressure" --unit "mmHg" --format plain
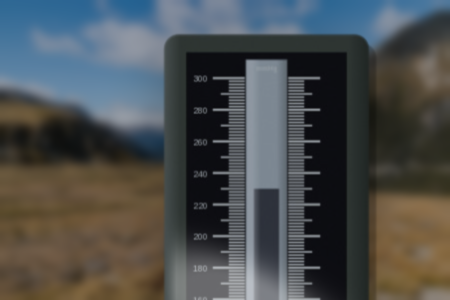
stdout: 230 mmHg
